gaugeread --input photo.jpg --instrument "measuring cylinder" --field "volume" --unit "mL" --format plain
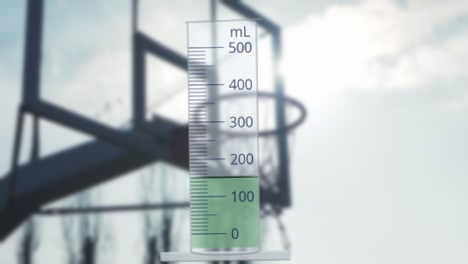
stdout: 150 mL
